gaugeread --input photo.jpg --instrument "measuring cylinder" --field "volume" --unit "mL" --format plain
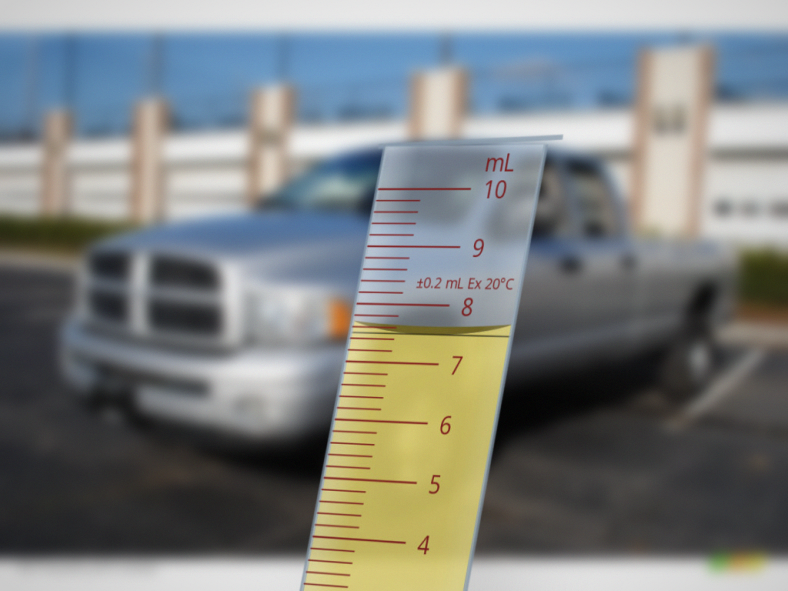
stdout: 7.5 mL
